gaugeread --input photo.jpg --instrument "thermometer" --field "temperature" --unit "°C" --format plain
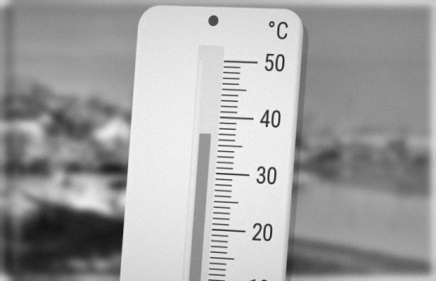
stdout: 37 °C
